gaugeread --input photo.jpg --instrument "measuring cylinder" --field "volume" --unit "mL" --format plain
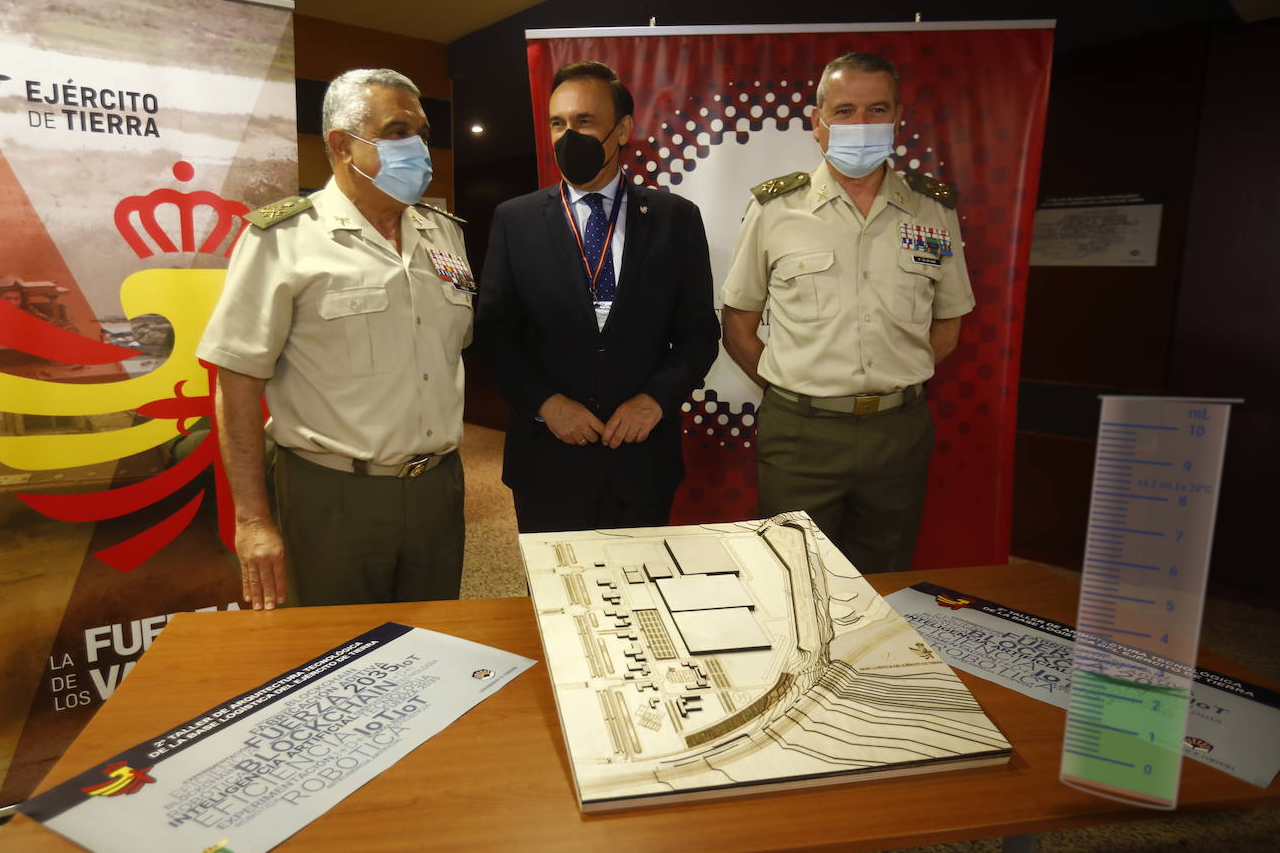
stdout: 2.4 mL
